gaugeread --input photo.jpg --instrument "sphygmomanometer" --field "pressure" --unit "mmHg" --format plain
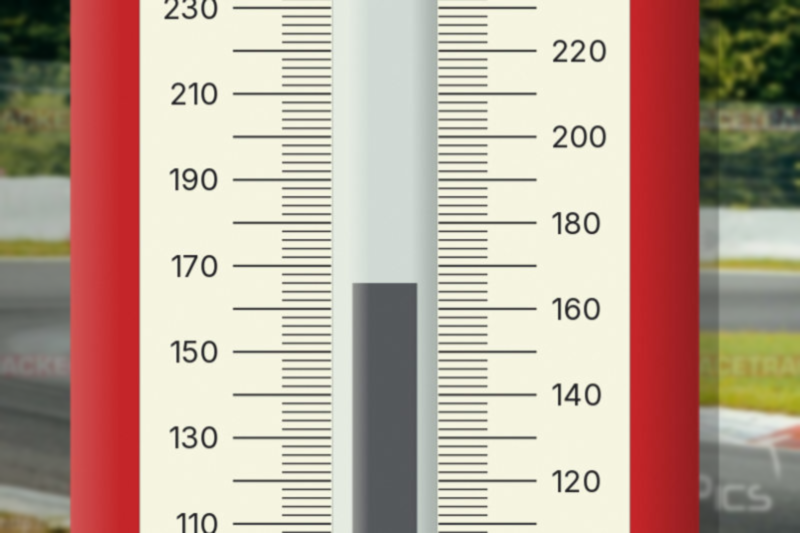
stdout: 166 mmHg
